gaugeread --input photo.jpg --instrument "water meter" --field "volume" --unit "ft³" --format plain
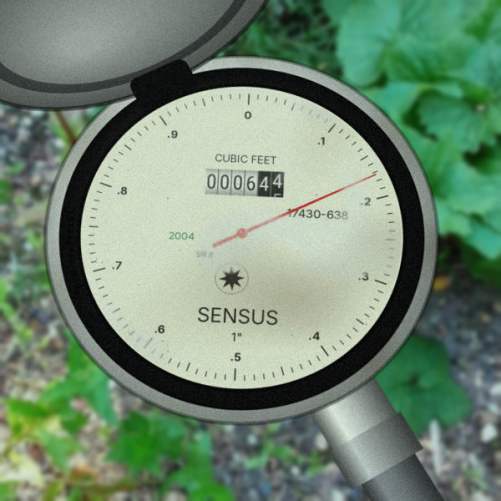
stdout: 644.17 ft³
